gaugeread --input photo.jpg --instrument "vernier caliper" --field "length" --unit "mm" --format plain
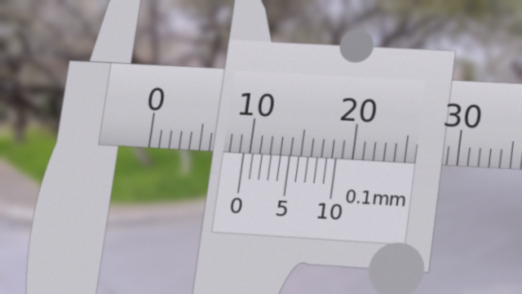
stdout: 9.4 mm
